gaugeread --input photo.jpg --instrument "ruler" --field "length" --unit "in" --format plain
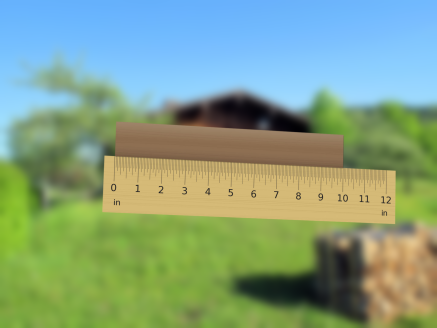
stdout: 10 in
